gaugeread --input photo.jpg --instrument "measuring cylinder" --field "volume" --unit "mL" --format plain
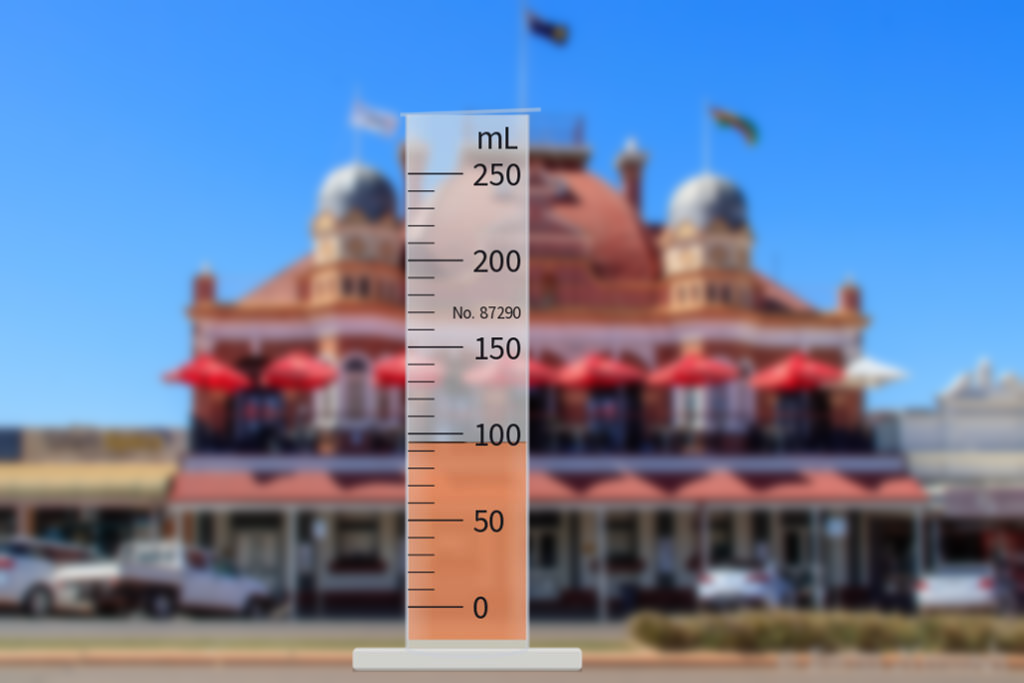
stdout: 95 mL
